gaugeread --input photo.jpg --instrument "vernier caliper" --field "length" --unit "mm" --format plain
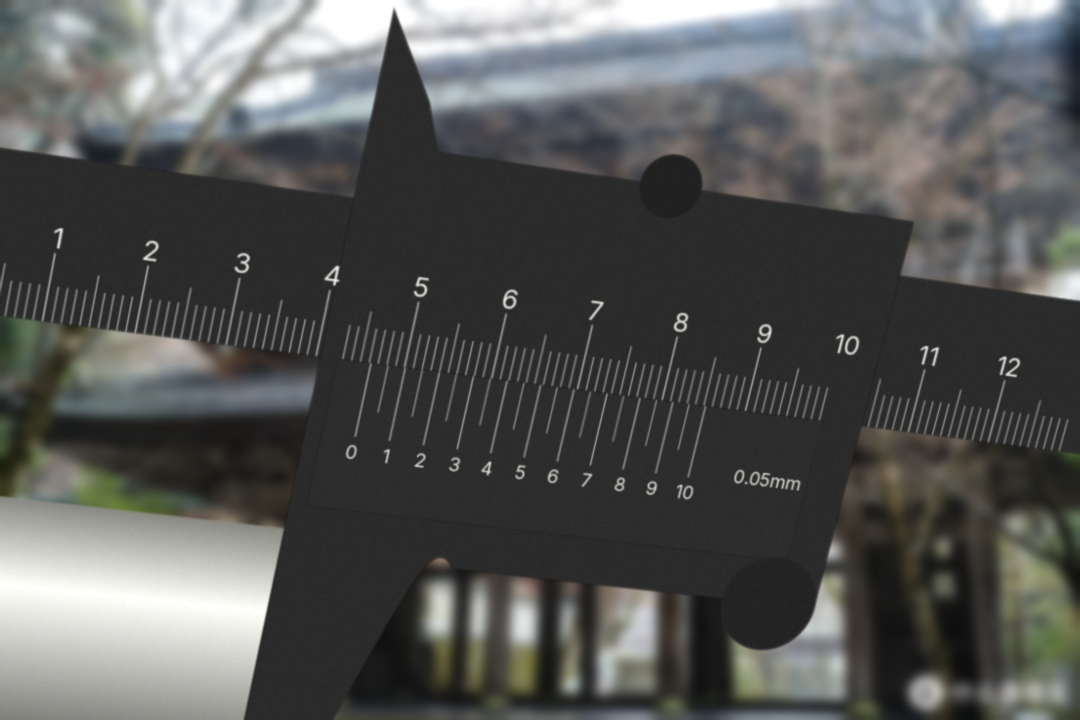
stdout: 46.2 mm
